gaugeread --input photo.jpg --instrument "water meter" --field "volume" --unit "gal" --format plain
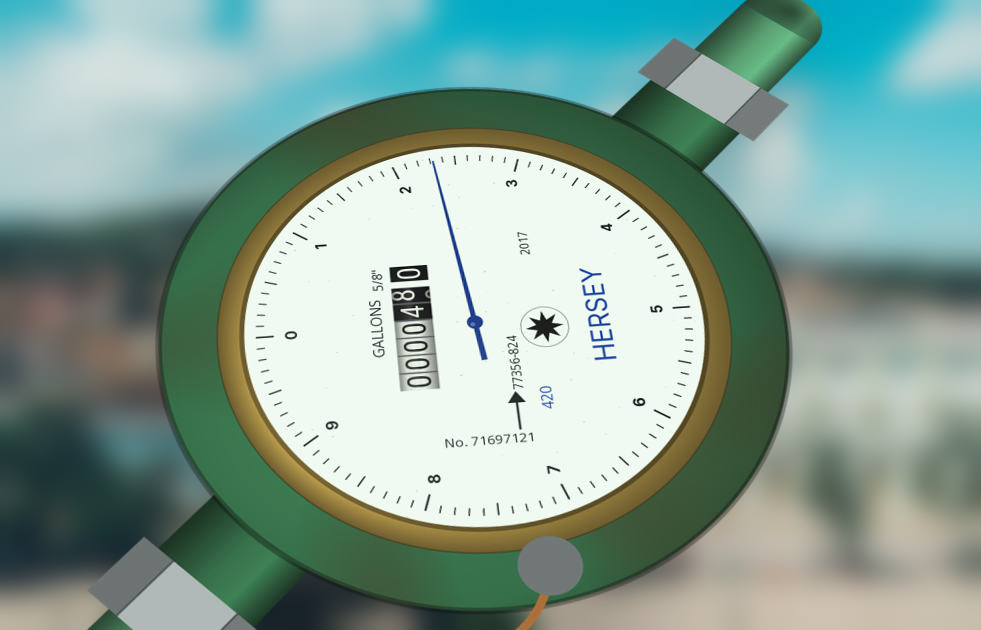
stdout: 482.3 gal
